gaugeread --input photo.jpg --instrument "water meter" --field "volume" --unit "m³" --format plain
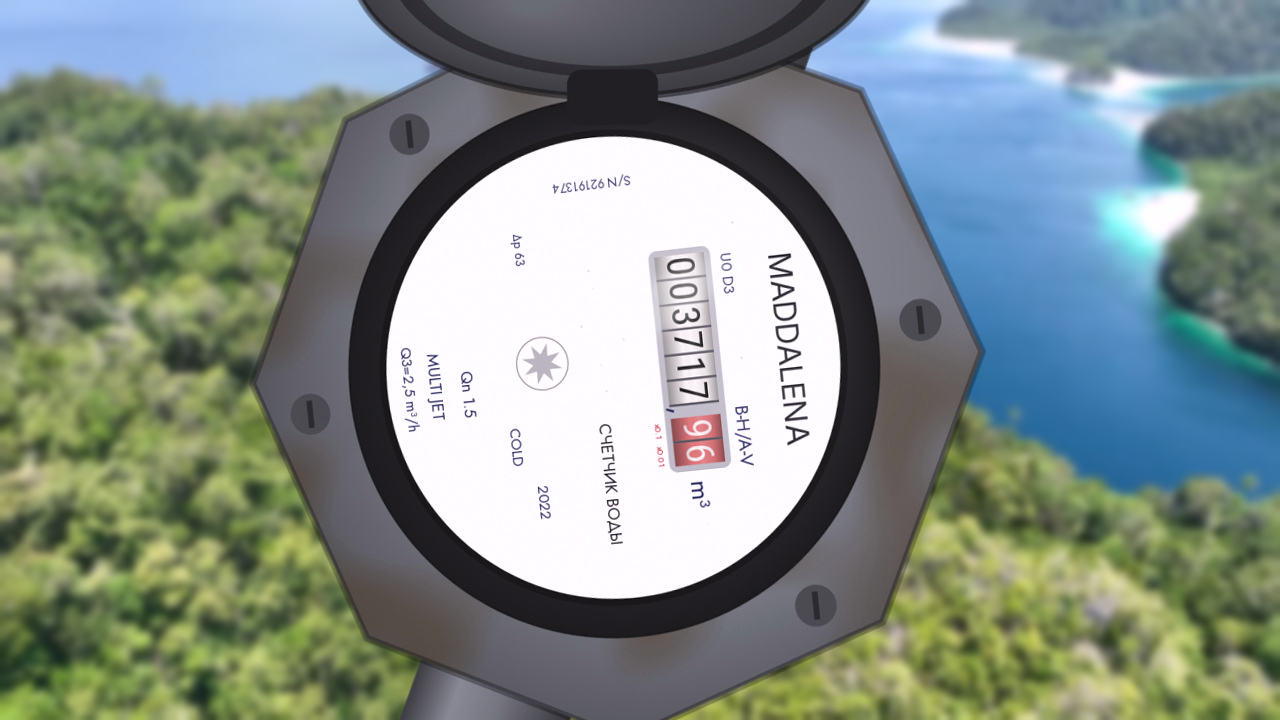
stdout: 3717.96 m³
